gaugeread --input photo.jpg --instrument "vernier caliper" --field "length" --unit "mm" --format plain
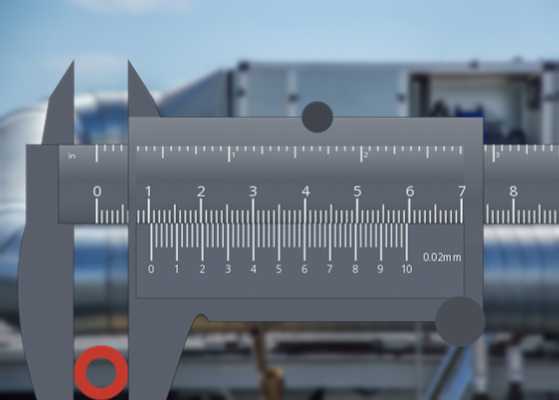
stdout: 10.5 mm
